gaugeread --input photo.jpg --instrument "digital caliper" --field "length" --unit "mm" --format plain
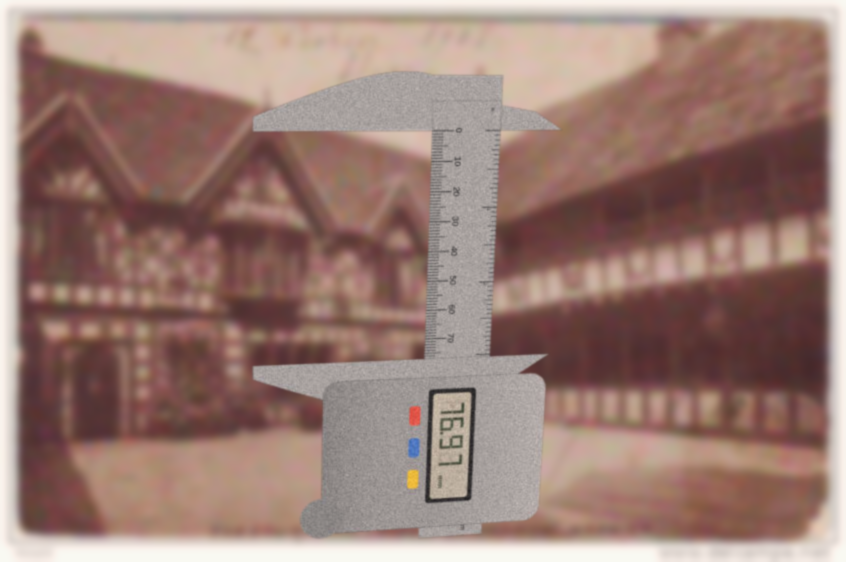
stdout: 76.97 mm
